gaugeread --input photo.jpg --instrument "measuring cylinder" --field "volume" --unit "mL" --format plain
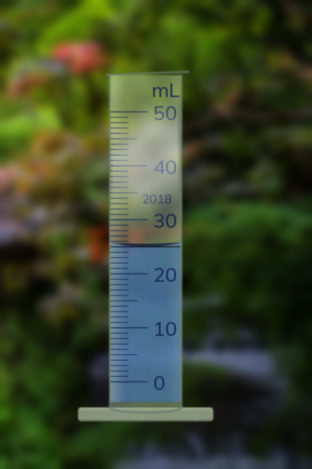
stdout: 25 mL
